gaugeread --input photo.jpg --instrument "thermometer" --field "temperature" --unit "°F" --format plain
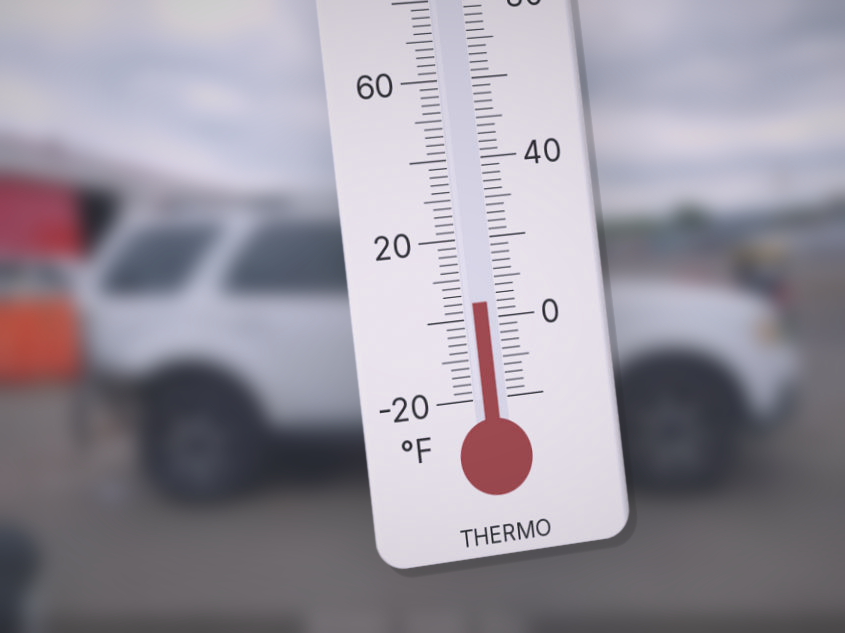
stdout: 4 °F
